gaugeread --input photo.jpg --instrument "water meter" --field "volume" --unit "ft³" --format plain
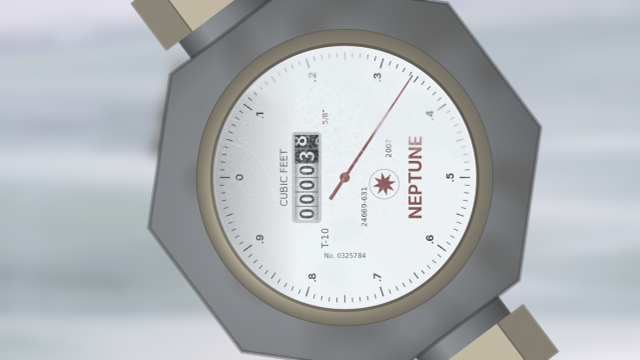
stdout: 38.34 ft³
